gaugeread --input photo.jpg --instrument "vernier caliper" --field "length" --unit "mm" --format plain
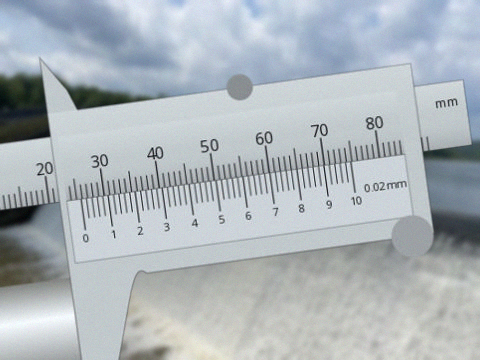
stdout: 25.8 mm
